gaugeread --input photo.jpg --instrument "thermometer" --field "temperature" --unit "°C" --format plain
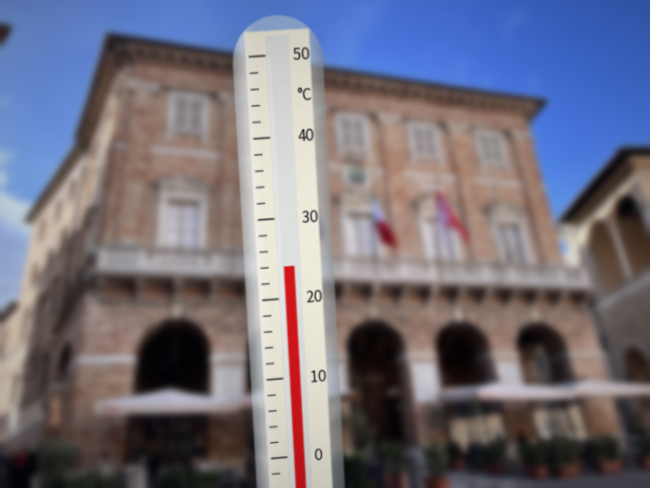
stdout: 24 °C
